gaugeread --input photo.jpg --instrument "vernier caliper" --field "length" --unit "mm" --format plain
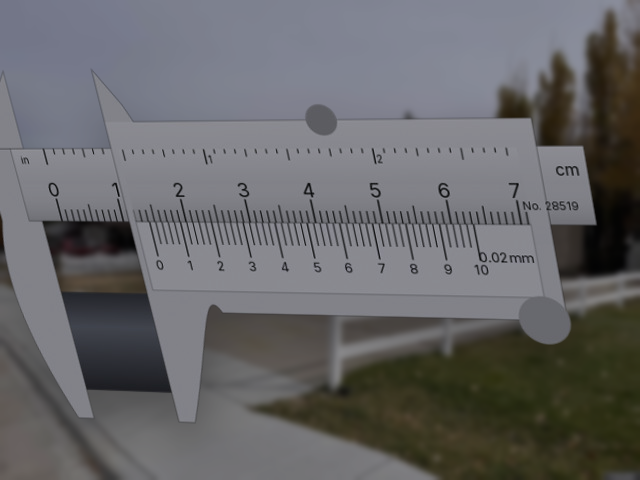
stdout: 14.2 mm
